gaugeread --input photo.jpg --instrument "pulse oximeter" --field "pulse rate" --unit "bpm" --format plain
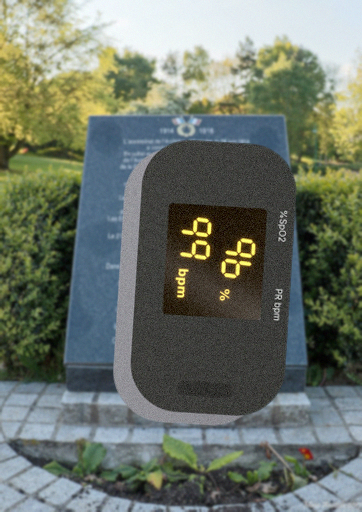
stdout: 99 bpm
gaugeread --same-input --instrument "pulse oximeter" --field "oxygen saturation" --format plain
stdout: 96 %
